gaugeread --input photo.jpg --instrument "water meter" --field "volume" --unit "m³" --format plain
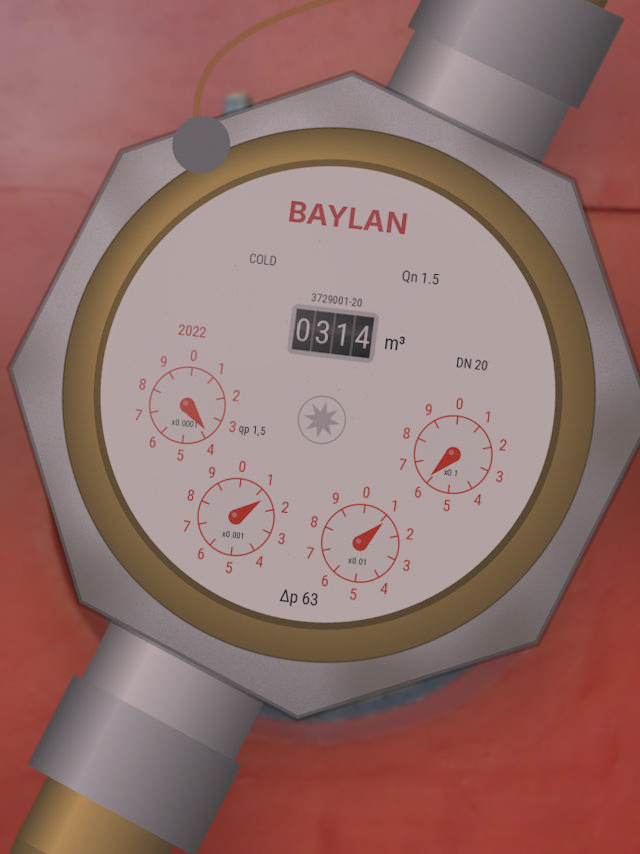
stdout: 314.6113 m³
